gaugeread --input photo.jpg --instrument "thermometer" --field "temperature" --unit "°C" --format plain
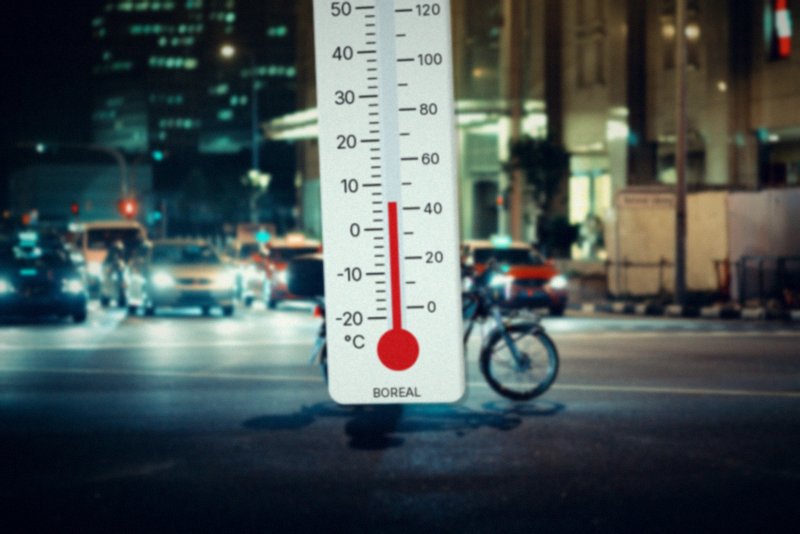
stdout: 6 °C
